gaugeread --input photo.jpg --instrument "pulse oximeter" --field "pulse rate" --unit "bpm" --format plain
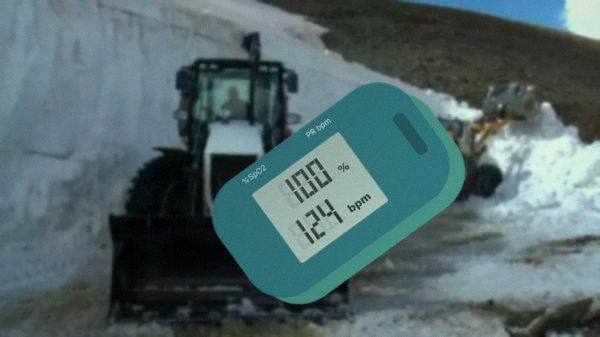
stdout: 124 bpm
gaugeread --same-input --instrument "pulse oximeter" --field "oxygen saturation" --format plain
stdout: 100 %
